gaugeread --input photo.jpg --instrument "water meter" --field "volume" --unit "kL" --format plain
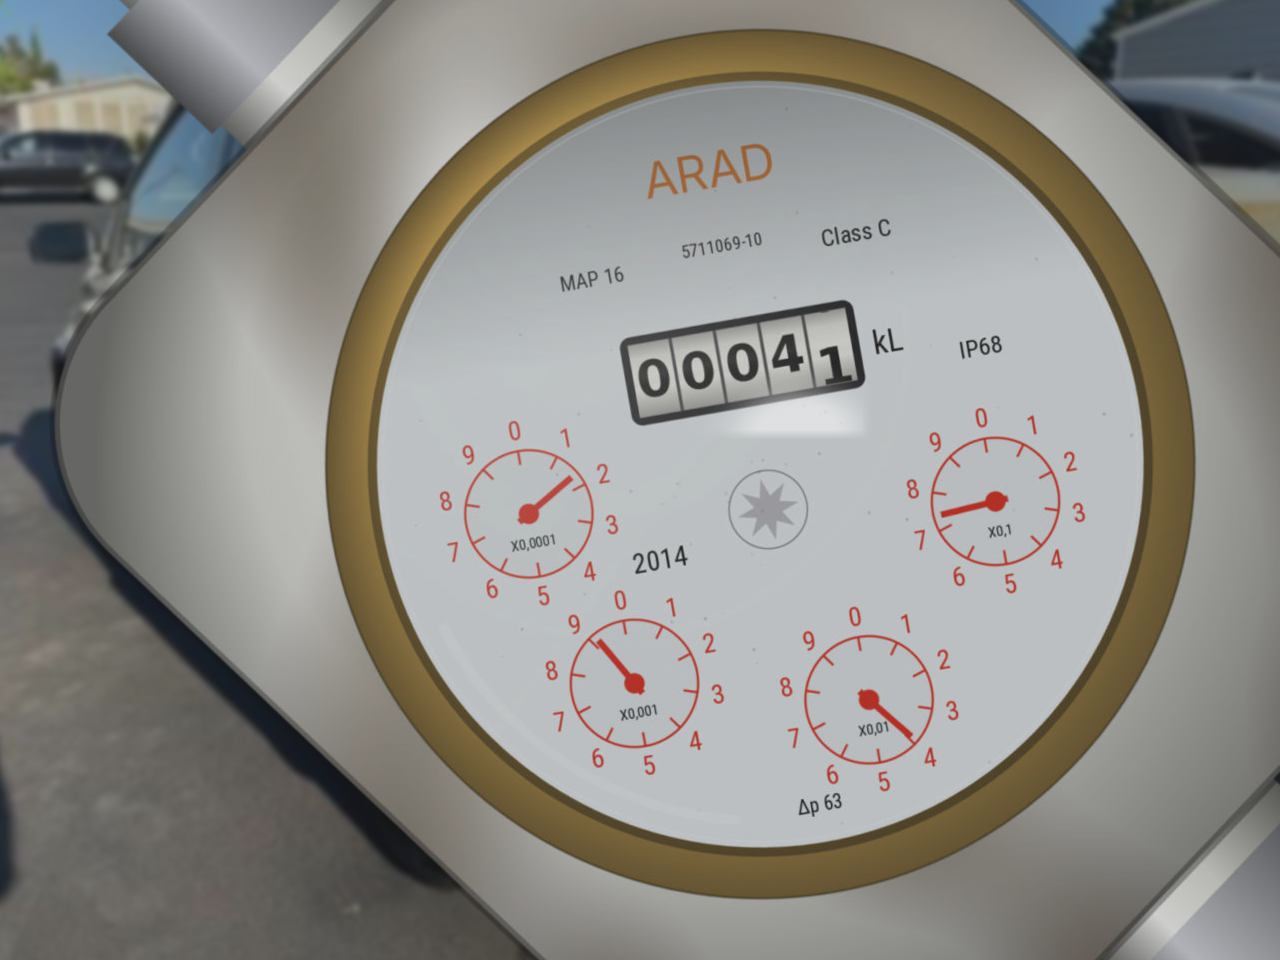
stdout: 40.7391 kL
